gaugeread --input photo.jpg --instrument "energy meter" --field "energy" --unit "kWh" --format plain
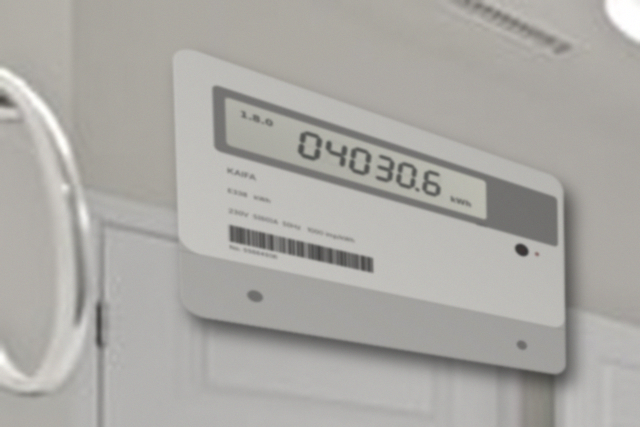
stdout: 4030.6 kWh
